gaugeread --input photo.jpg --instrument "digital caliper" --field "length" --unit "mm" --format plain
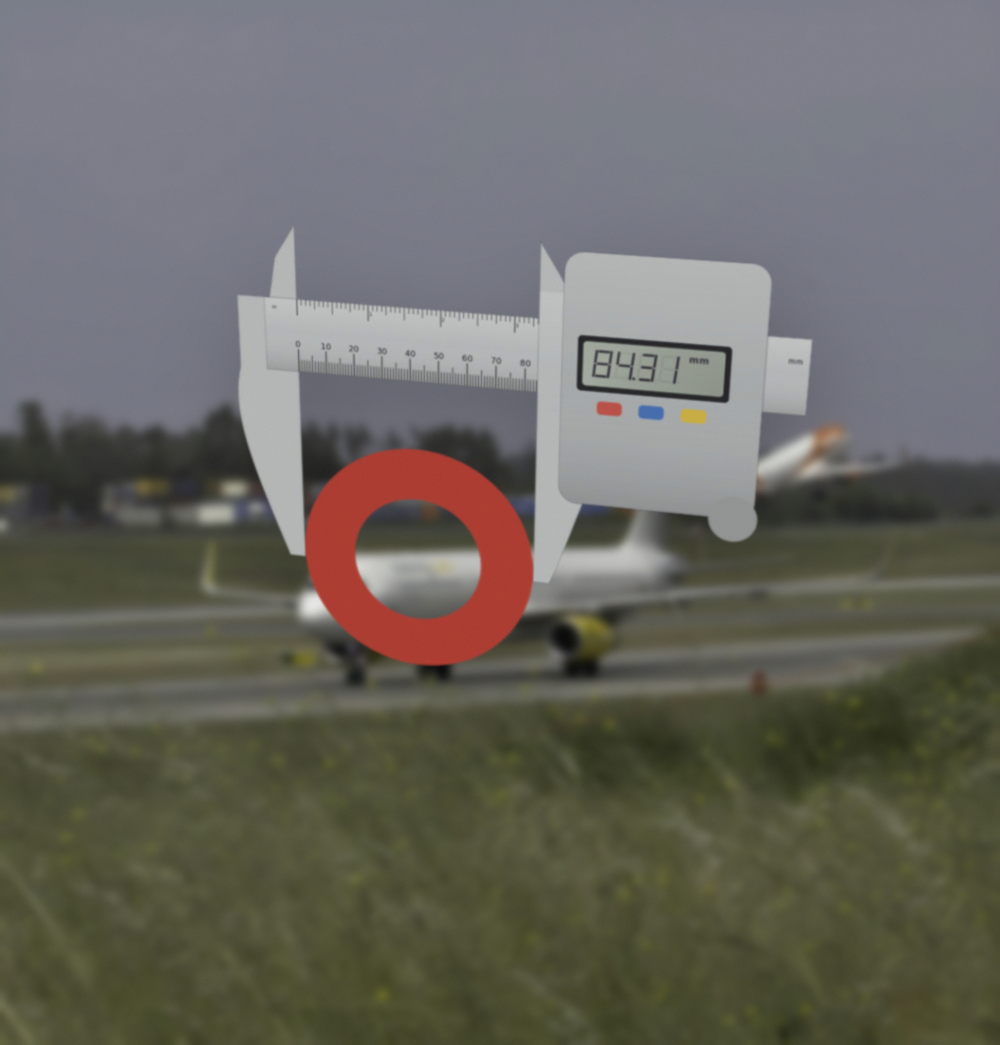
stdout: 84.31 mm
